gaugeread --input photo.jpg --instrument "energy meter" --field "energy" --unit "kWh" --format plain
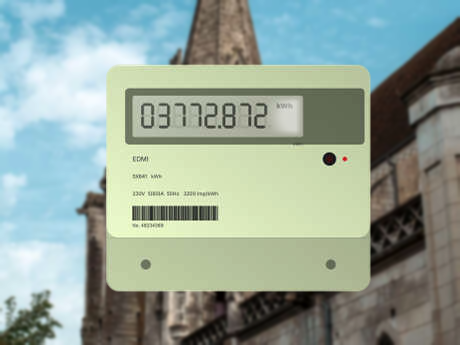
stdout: 3772.872 kWh
